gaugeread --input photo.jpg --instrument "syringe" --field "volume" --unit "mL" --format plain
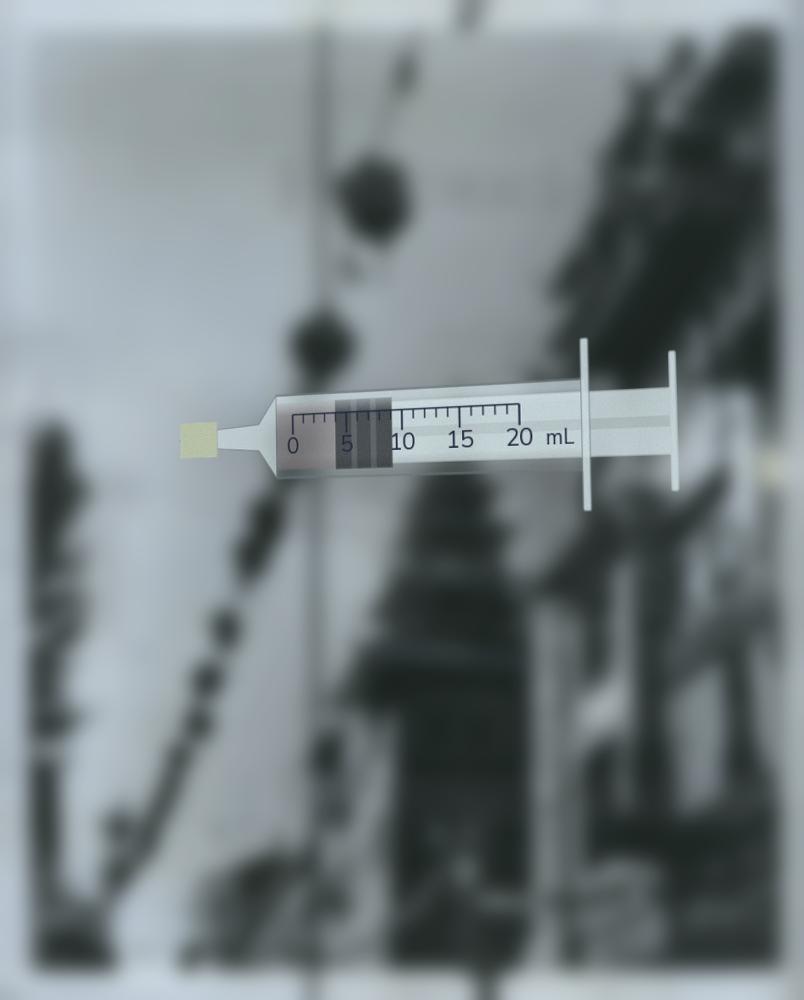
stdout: 4 mL
